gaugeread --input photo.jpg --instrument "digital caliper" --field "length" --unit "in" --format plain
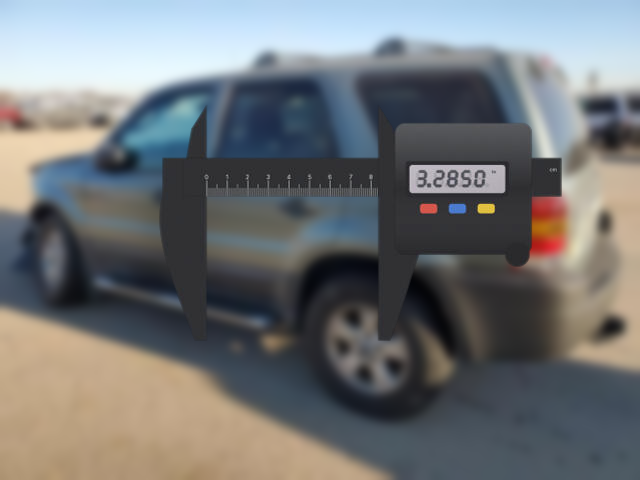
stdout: 3.2850 in
